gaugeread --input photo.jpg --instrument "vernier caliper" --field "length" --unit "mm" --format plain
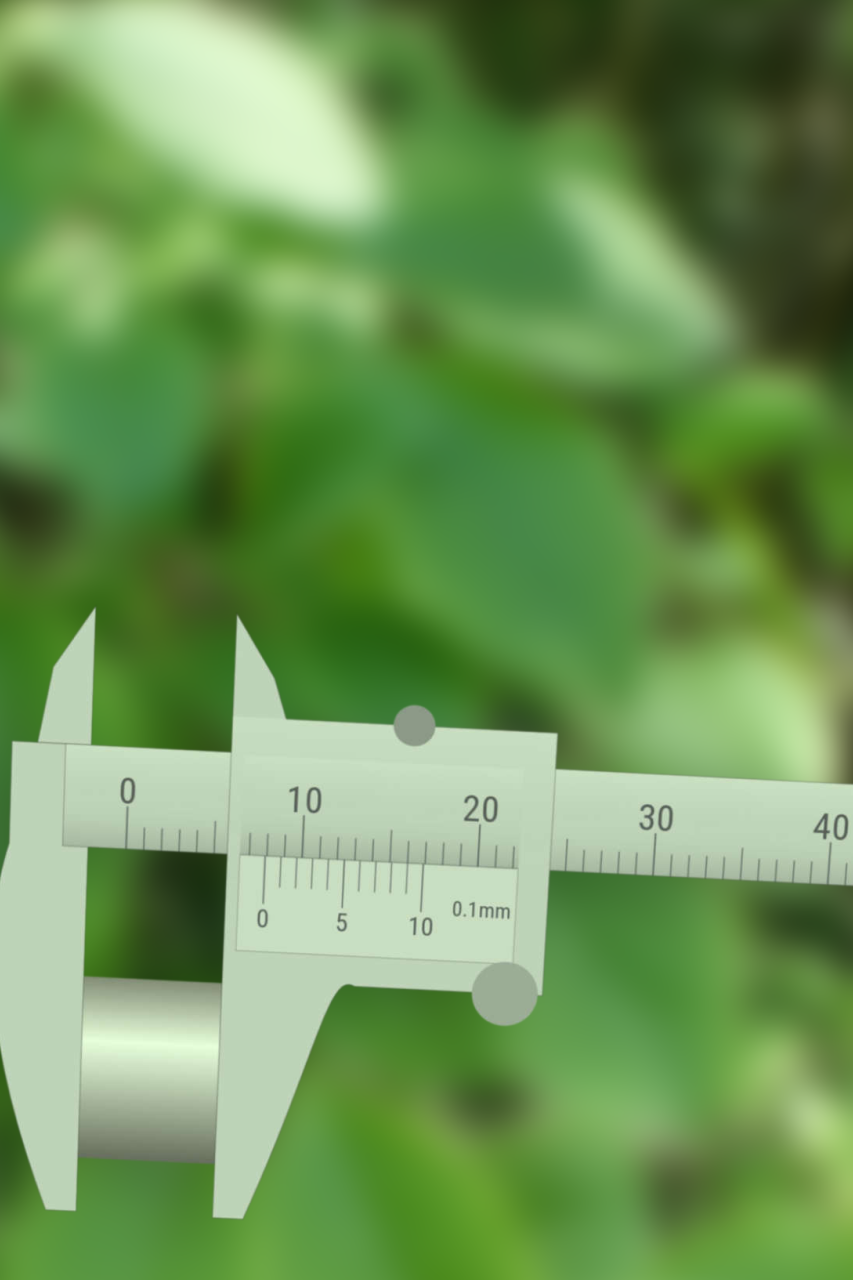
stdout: 7.9 mm
